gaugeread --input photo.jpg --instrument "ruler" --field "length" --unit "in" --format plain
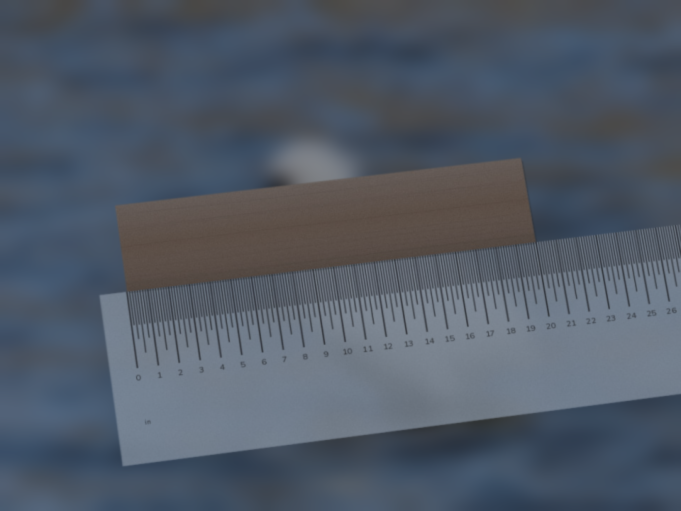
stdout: 20 in
